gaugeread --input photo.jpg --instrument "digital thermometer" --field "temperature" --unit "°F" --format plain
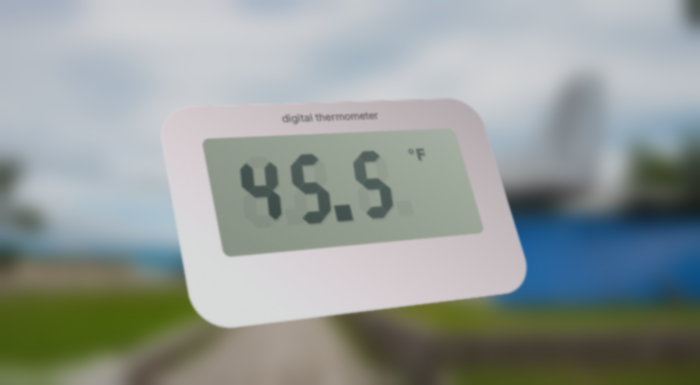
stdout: 45.5 °F
